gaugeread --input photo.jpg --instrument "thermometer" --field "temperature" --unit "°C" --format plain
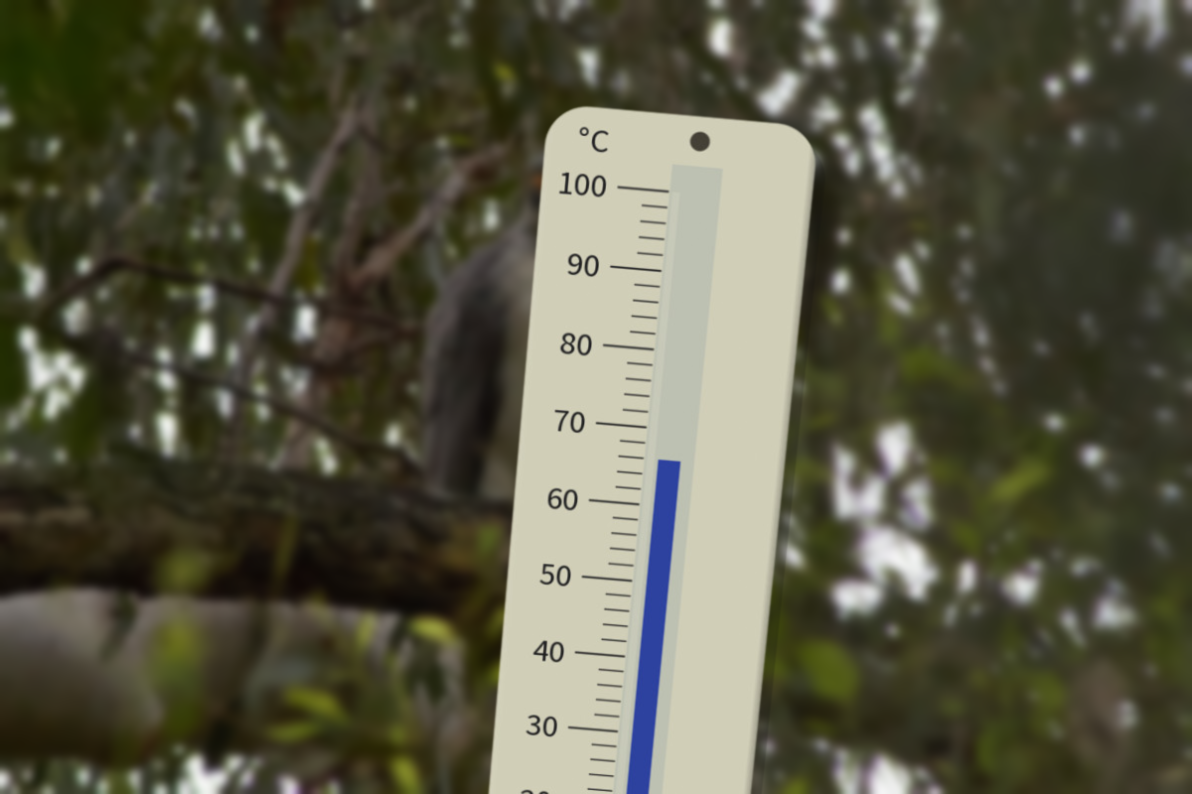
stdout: 66 °C
